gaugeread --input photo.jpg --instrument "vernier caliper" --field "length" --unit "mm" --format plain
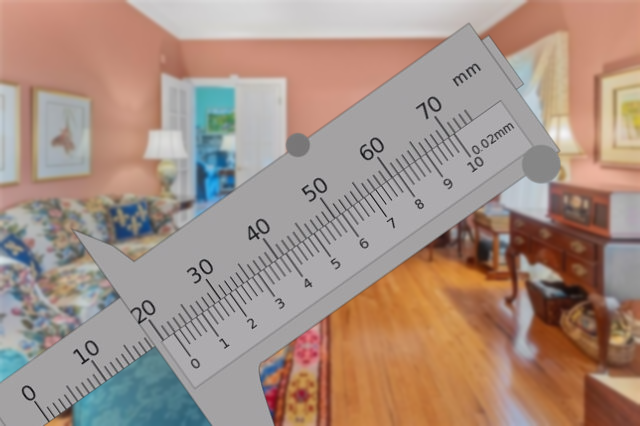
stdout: 21.8 mm
